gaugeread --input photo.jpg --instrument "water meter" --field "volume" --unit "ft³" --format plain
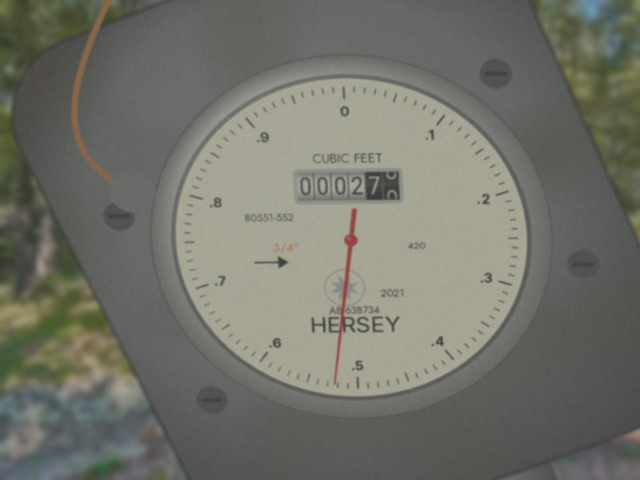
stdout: 278.52 ft³
